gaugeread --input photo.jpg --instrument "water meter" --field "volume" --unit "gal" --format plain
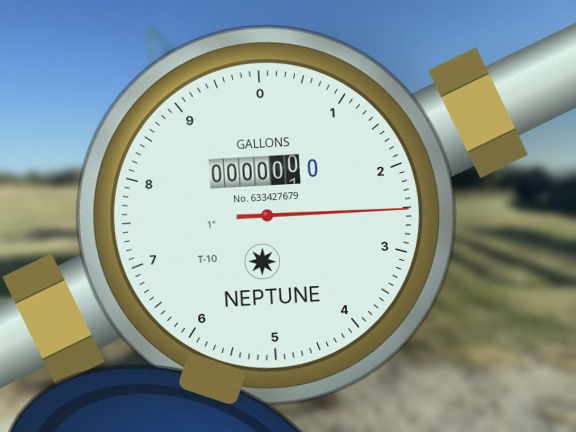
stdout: 2.5 gal
